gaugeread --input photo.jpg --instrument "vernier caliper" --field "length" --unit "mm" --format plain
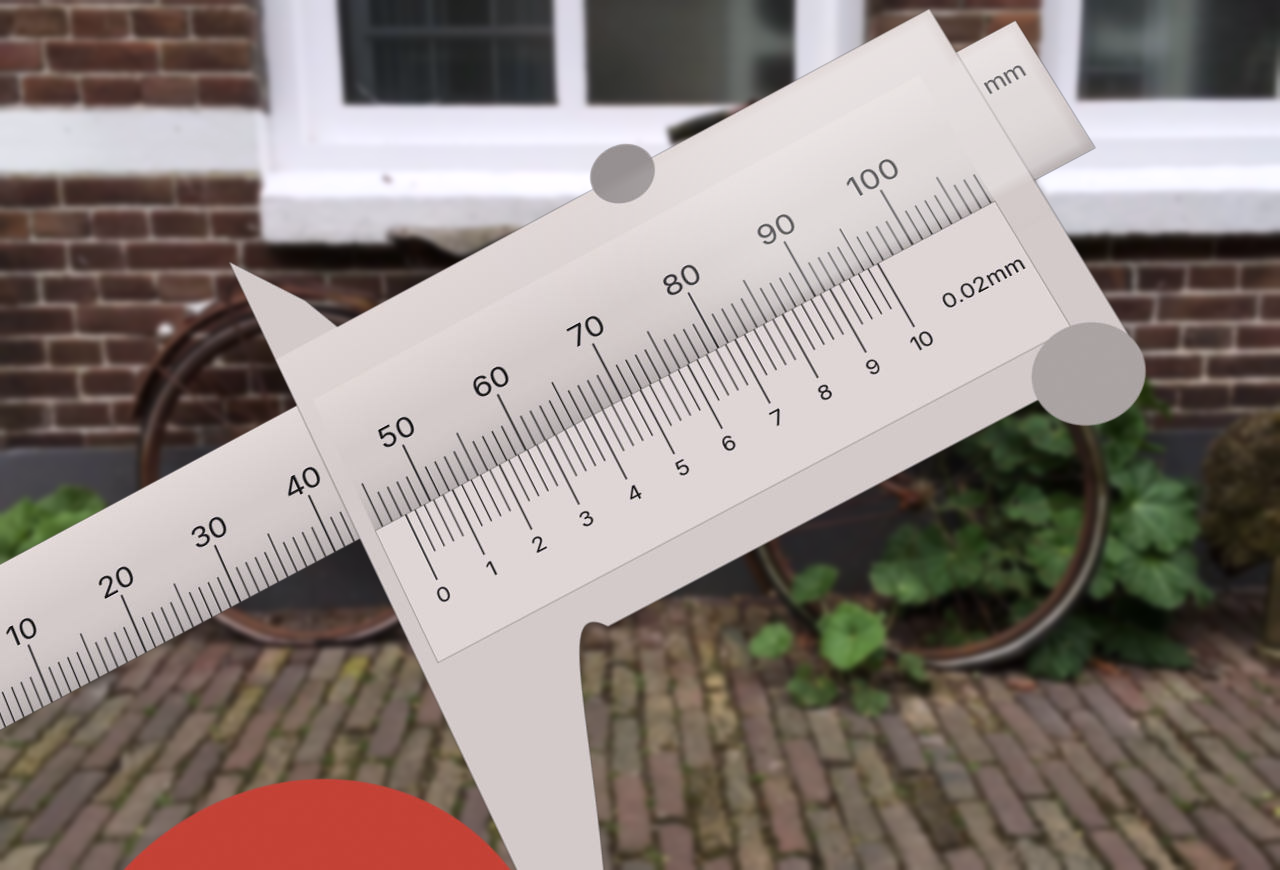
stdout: 47.4 mm
